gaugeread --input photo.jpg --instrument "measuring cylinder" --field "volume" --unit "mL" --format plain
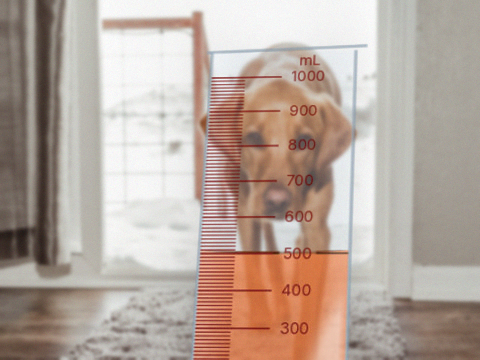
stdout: 500 mL
